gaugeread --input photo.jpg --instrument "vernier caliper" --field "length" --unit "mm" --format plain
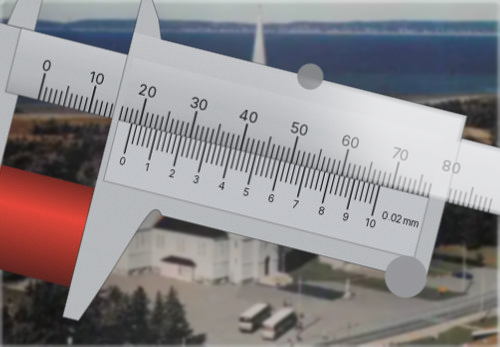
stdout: 18.5 mm
